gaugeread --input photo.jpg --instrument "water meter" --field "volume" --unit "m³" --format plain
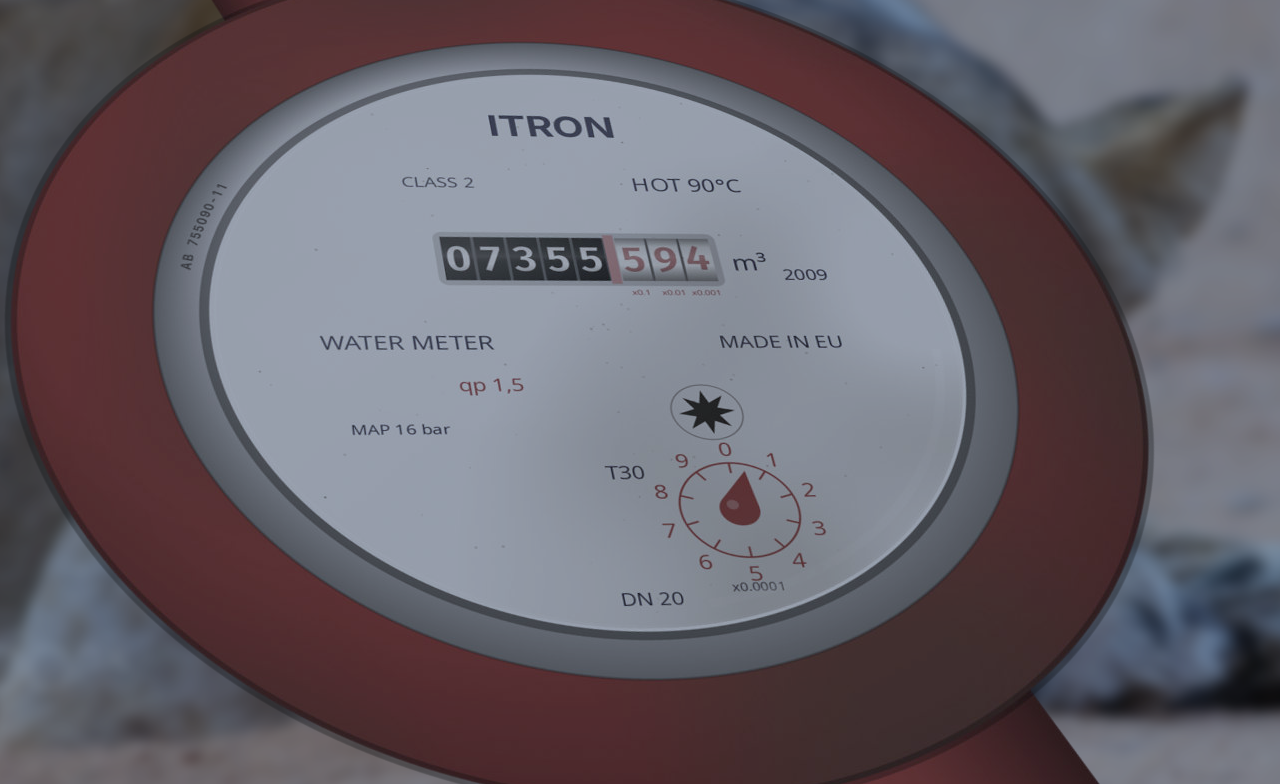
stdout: 7355.5940 m³
